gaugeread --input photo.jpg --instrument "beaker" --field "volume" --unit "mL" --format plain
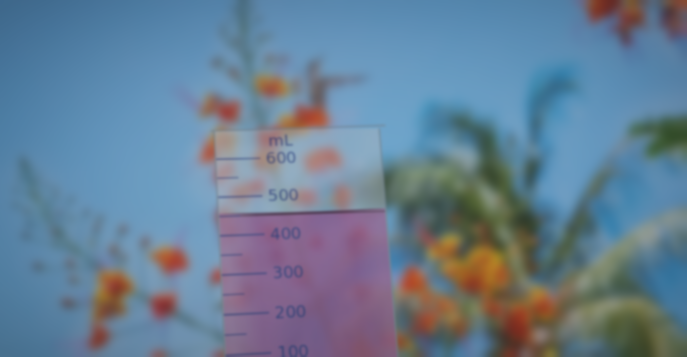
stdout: 450 mL
